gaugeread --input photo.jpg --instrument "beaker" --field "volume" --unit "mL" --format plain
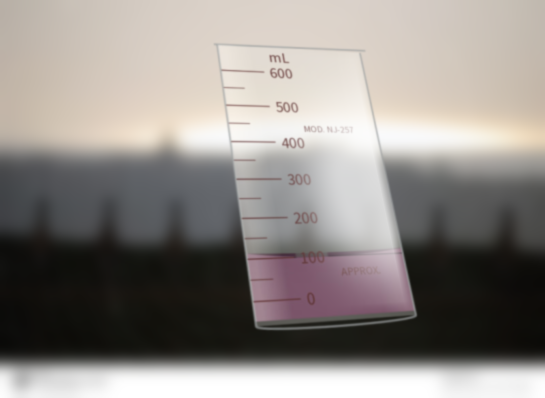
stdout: 100 mL
